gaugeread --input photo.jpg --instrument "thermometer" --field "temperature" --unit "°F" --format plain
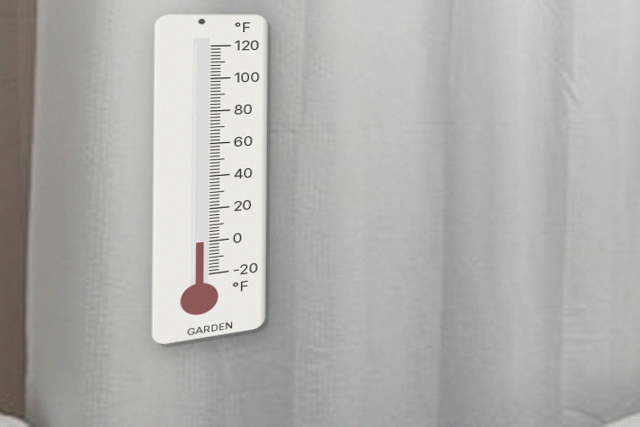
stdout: 0 °F
